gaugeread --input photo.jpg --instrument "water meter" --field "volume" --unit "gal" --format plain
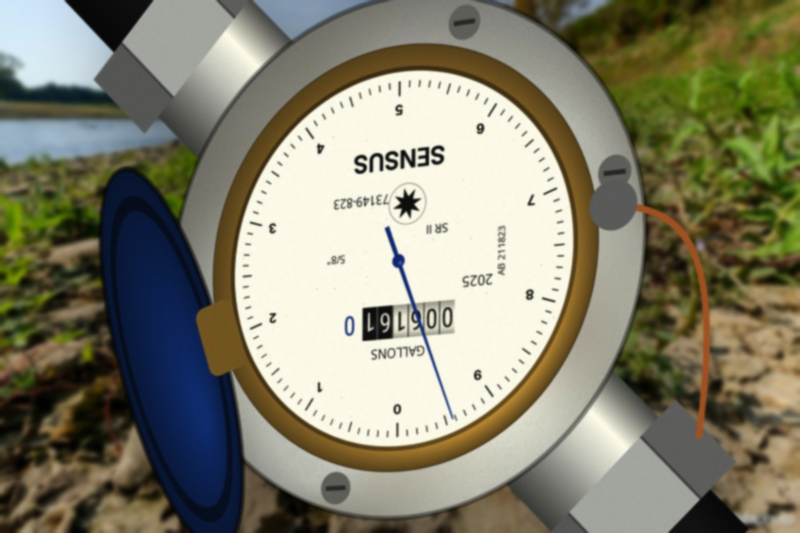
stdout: 61609.4 gal
